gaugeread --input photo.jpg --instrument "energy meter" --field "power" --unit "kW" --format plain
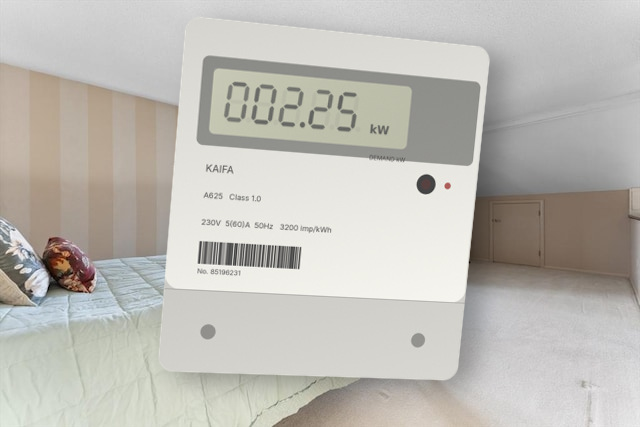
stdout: 2.25 kW
